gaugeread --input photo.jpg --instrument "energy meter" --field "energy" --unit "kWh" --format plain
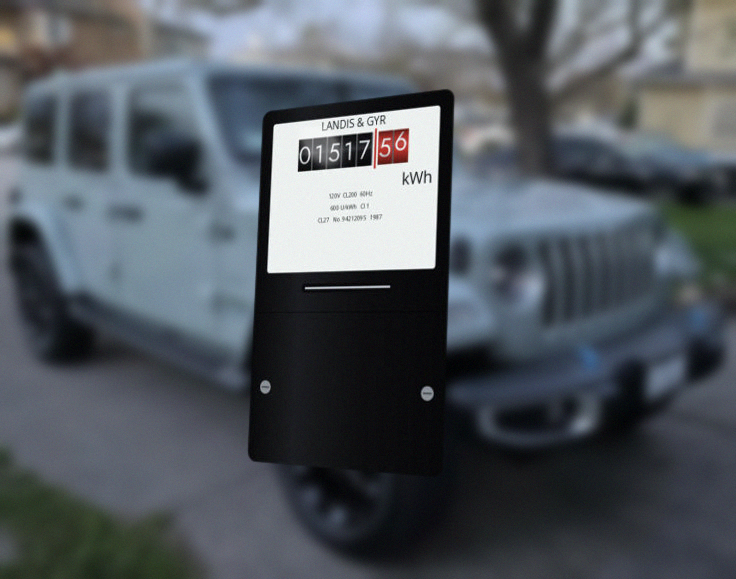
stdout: 1517.56 kWh
